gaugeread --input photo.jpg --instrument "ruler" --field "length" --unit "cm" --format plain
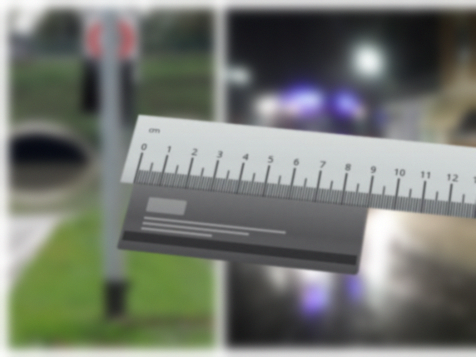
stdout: 9 cm
